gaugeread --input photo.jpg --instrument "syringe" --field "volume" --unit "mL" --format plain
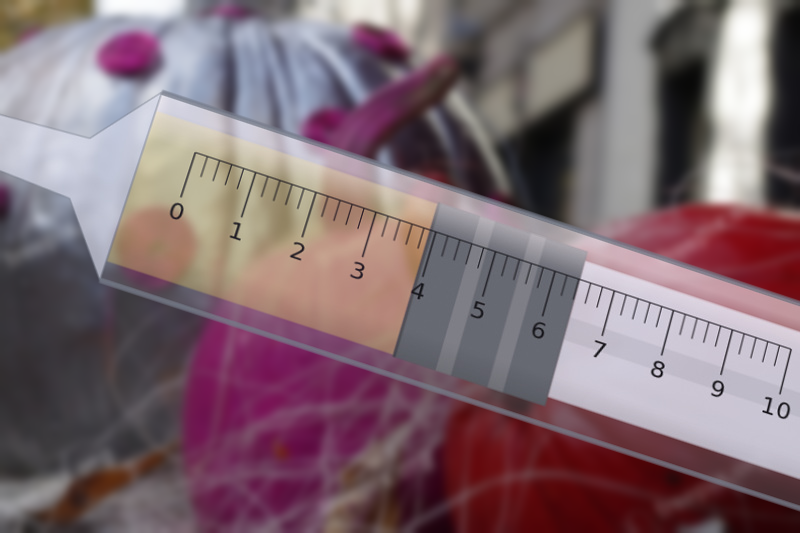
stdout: 3.9 mL
